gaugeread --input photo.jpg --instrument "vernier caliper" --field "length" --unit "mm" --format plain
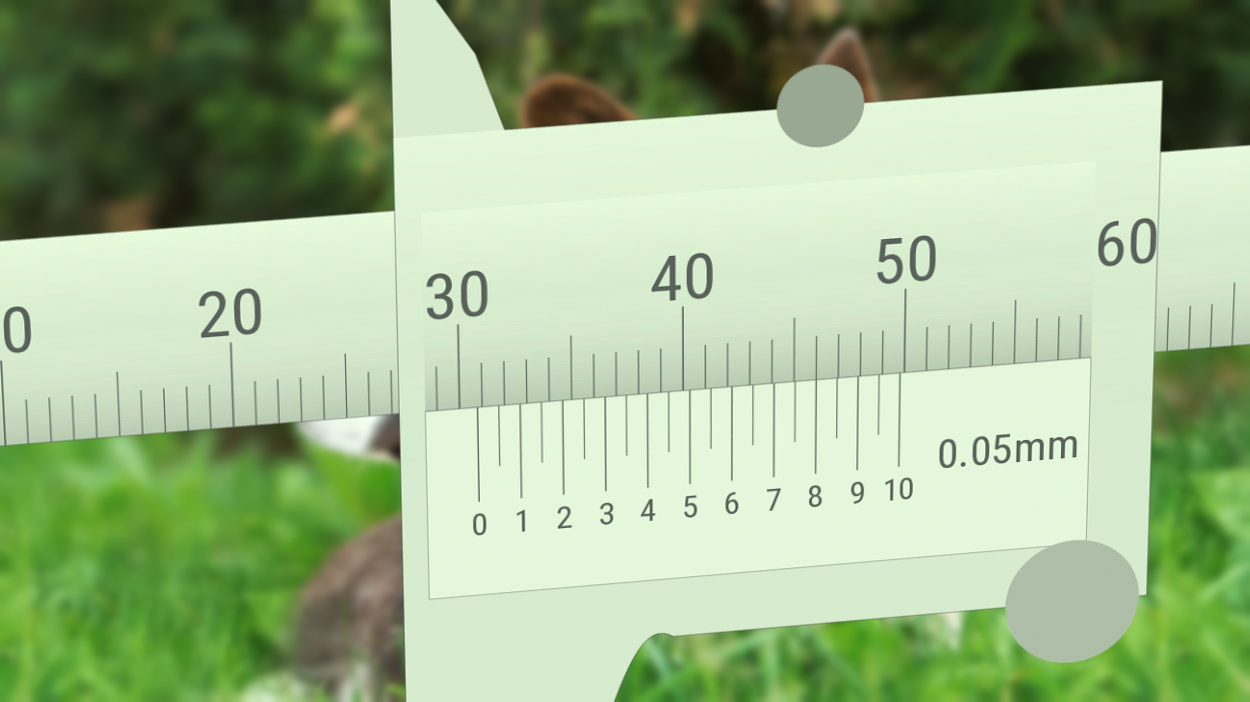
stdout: 30.8 mm
